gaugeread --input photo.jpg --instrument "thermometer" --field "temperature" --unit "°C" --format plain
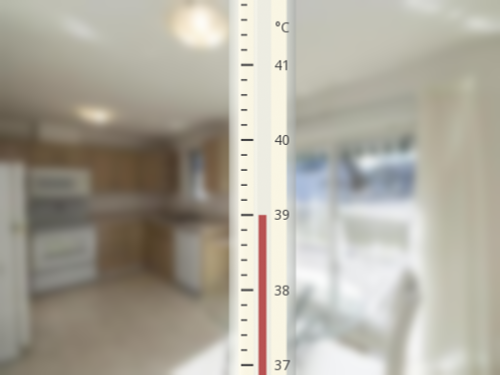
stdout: 39 °C
